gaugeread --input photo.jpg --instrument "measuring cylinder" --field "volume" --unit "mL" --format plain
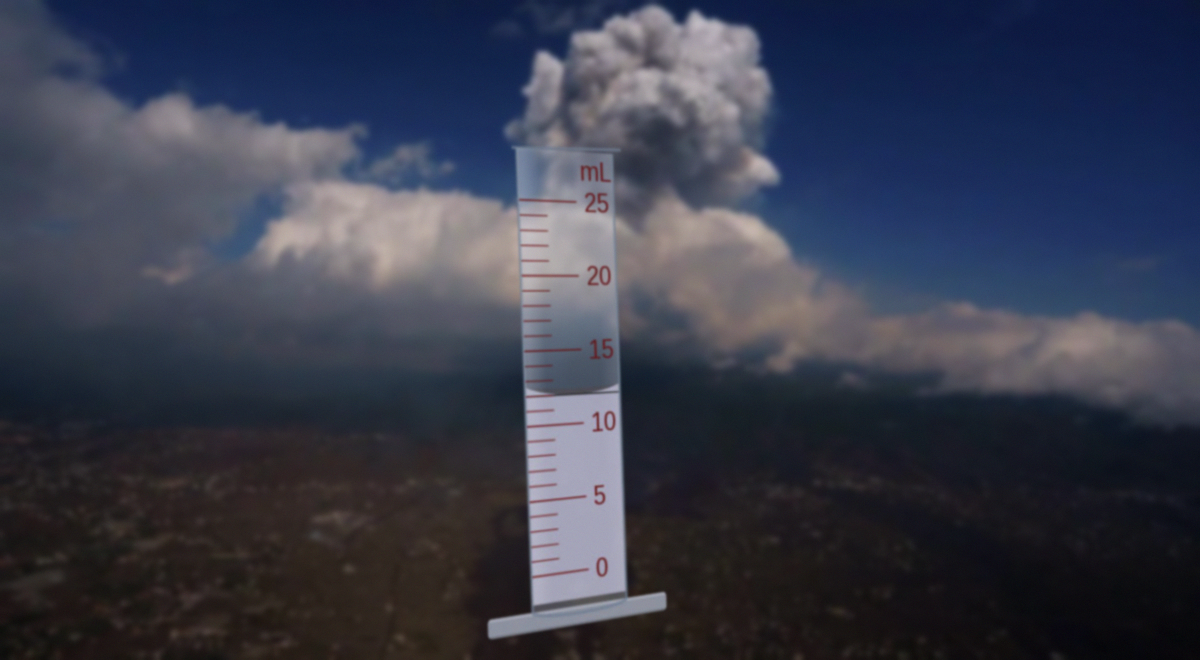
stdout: 12 mL
